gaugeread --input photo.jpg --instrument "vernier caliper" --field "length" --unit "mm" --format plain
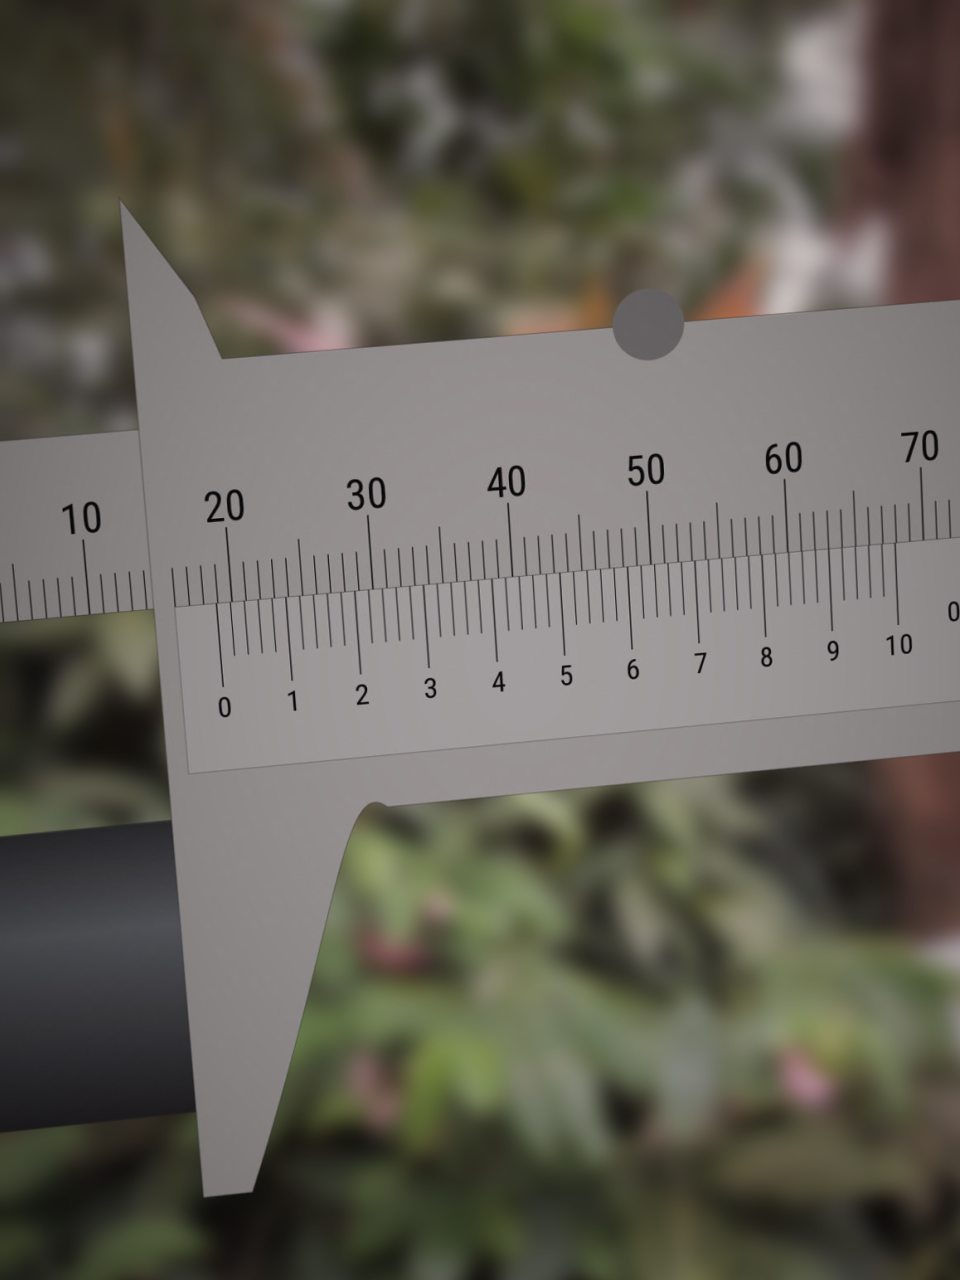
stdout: 18.9 mm
